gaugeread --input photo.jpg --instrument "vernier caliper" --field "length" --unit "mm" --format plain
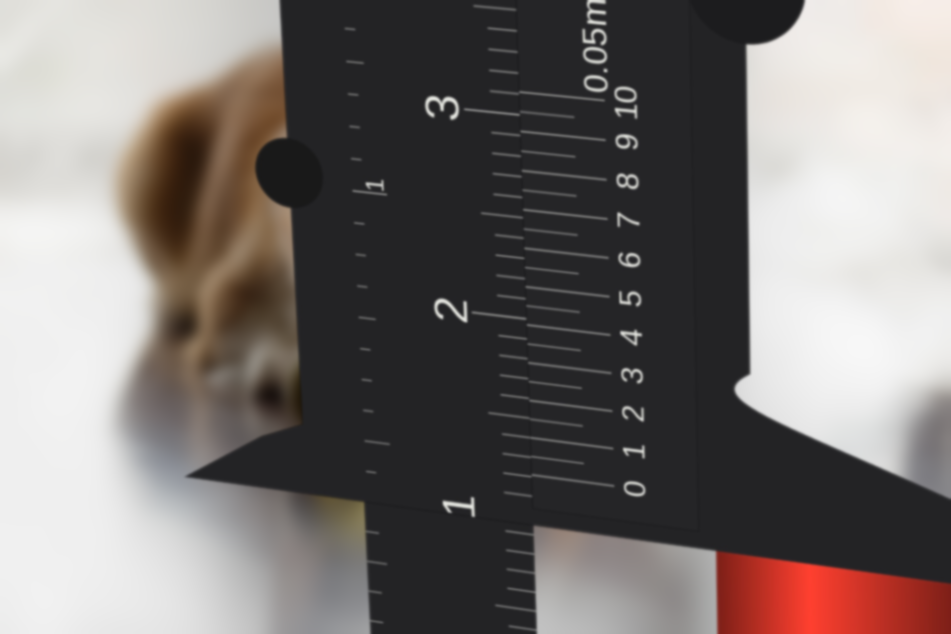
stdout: 12.1 mm
